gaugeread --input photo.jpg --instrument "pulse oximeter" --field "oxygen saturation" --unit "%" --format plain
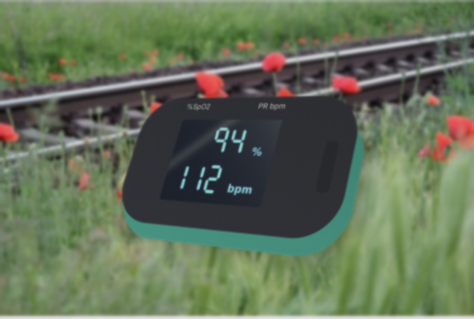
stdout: 94 %
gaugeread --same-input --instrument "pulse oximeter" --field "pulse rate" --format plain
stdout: 112 bpm
